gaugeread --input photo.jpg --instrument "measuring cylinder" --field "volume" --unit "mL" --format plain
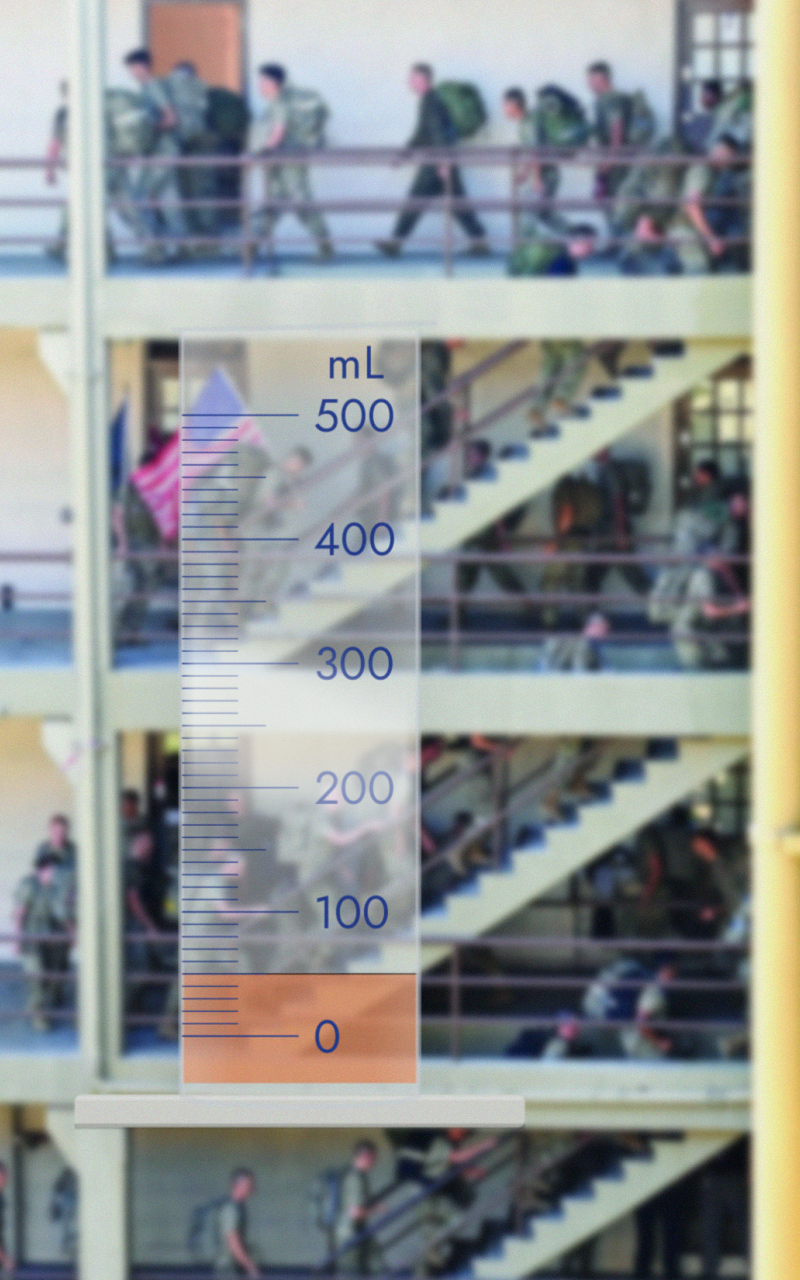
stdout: 50 mL
